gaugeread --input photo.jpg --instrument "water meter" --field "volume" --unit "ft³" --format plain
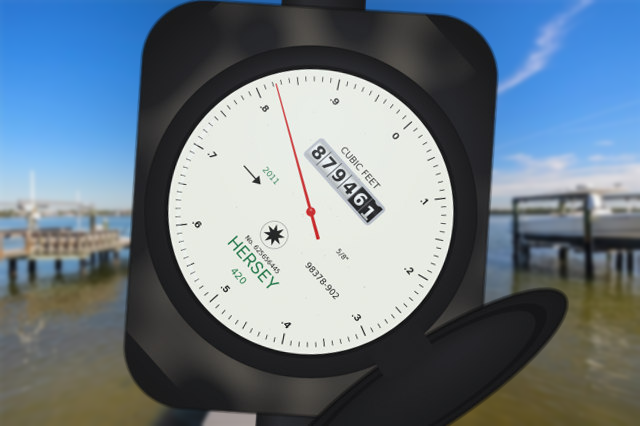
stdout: 879460.82 ft³
